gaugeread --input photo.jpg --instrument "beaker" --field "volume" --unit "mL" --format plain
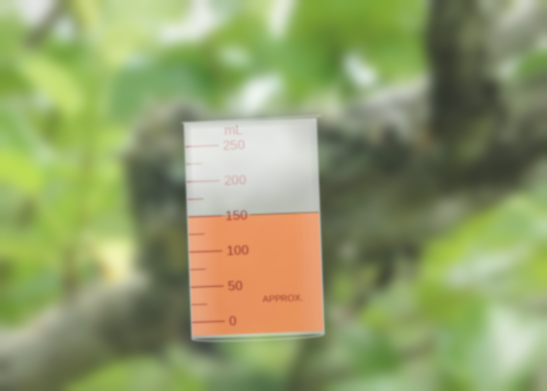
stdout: 150 mL
